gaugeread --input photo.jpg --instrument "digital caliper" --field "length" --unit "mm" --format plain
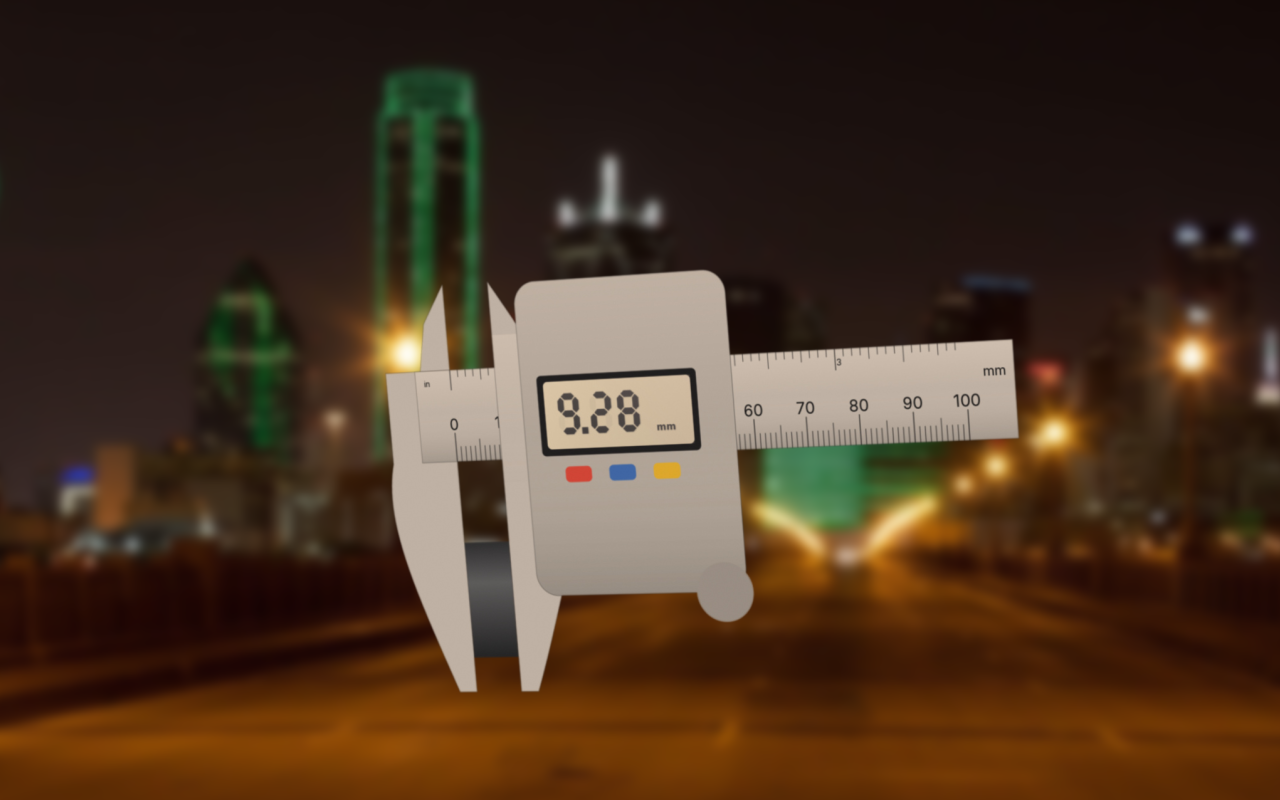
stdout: 9.28 mm
